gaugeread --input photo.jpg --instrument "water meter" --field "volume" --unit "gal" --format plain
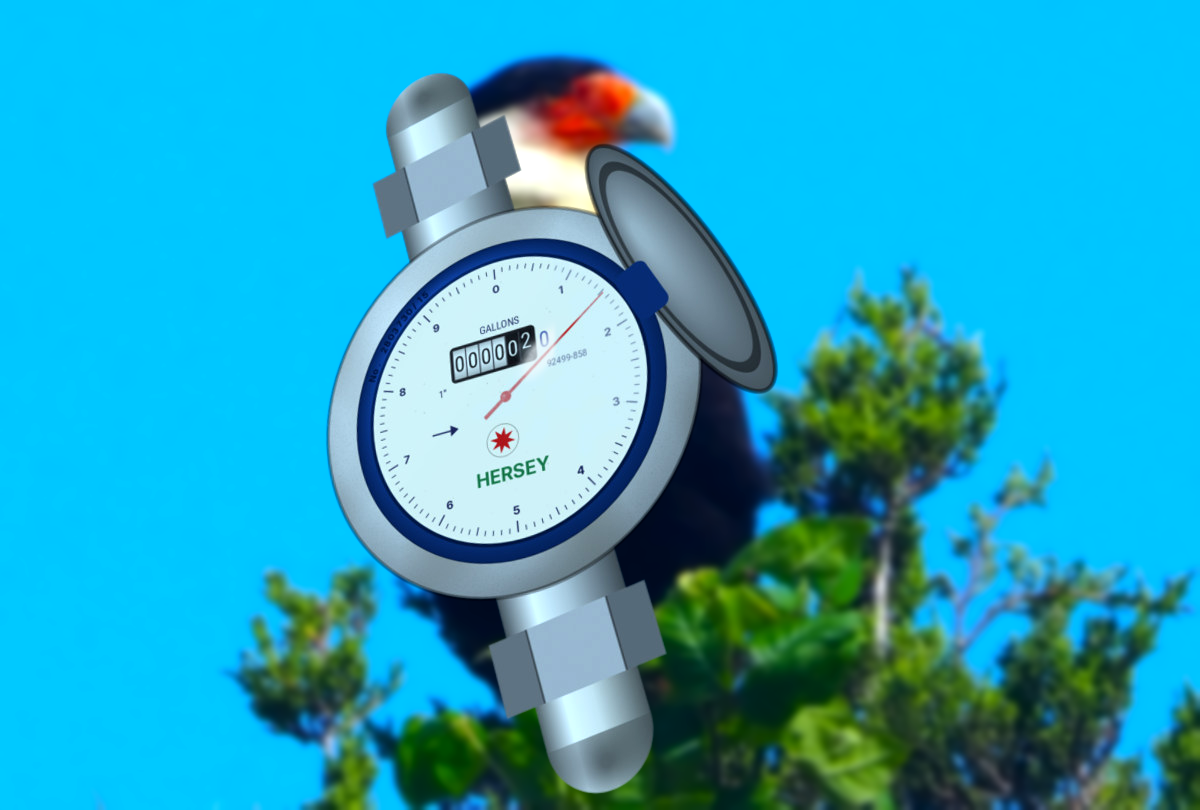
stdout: 21.5 gal
